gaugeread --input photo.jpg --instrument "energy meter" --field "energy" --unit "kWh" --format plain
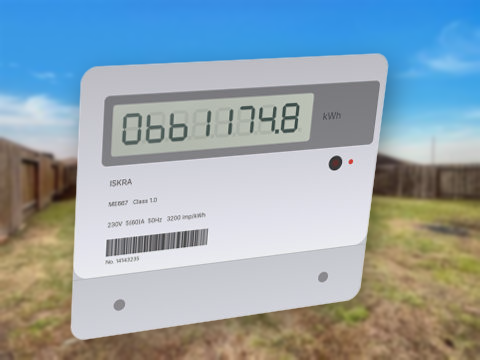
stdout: 661174.8 kWh
